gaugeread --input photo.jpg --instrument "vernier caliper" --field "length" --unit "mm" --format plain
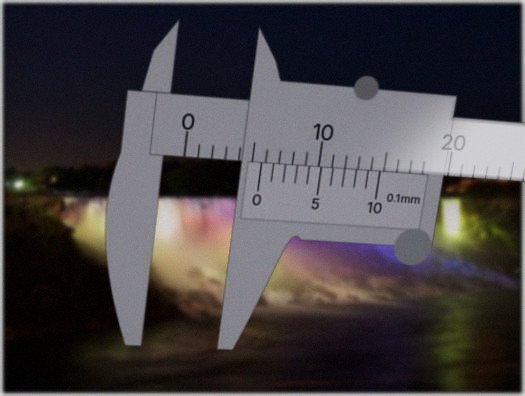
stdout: 5.7 mm
